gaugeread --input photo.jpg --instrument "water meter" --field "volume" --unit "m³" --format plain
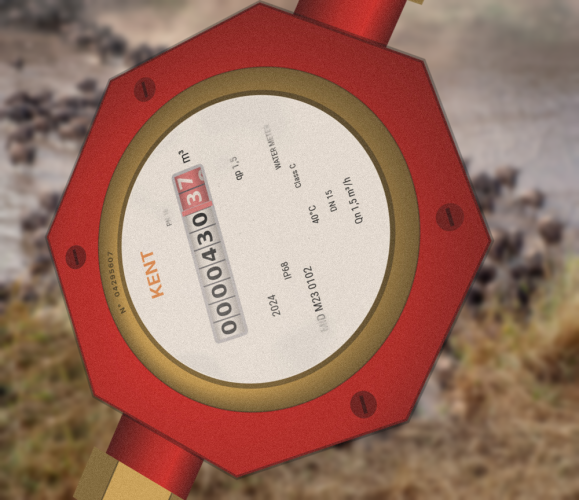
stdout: 430.37 m³
